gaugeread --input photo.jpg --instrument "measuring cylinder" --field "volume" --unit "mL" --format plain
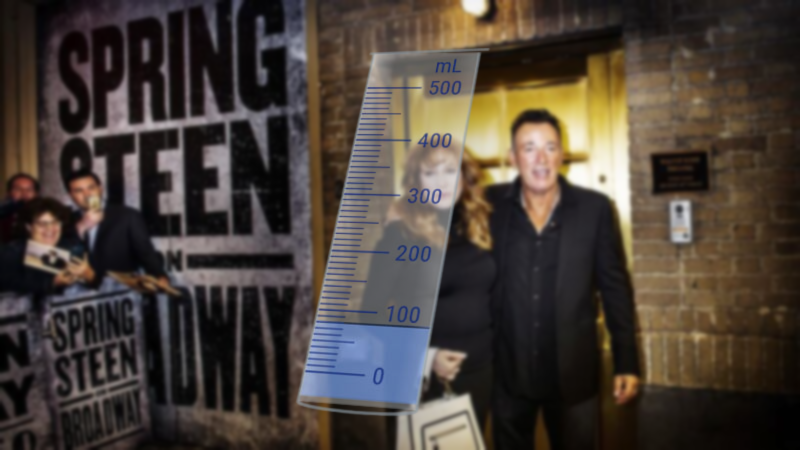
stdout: 80 mL
